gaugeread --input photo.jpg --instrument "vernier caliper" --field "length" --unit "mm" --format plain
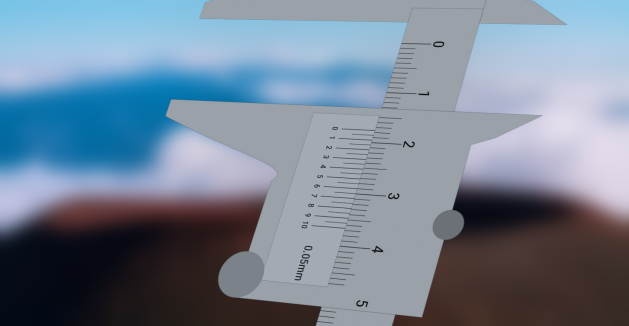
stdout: 17.6 mm
